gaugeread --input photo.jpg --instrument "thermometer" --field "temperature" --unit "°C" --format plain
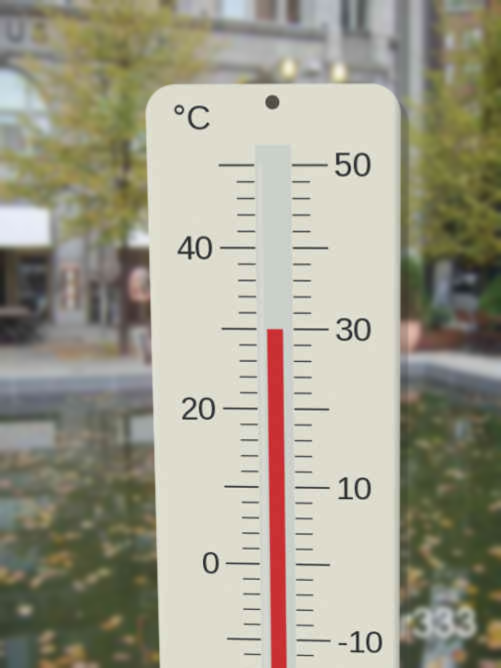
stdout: 30 °C
